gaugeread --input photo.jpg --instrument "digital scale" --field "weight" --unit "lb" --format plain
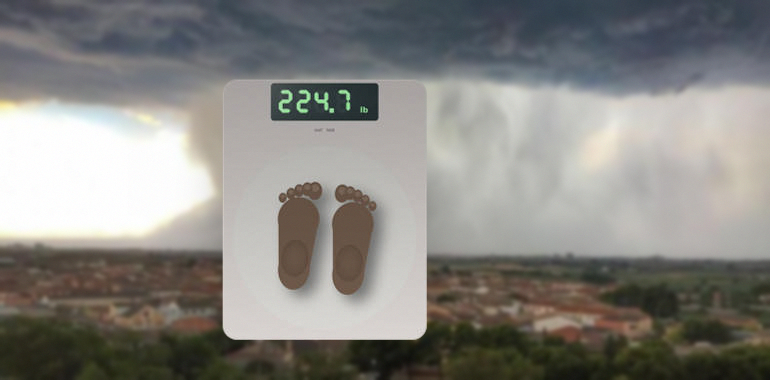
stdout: 224.7 lb
